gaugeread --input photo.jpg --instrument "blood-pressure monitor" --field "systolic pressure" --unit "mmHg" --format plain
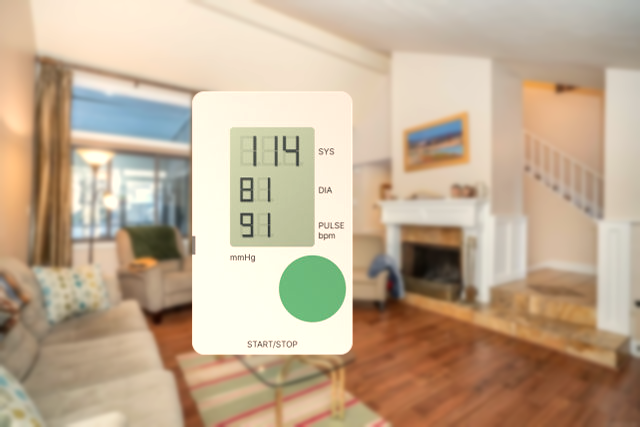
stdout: 114 mmHg
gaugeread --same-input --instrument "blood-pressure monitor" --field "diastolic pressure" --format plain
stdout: 81 mmHg
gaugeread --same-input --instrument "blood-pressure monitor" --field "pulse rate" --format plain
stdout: 91 bpm
